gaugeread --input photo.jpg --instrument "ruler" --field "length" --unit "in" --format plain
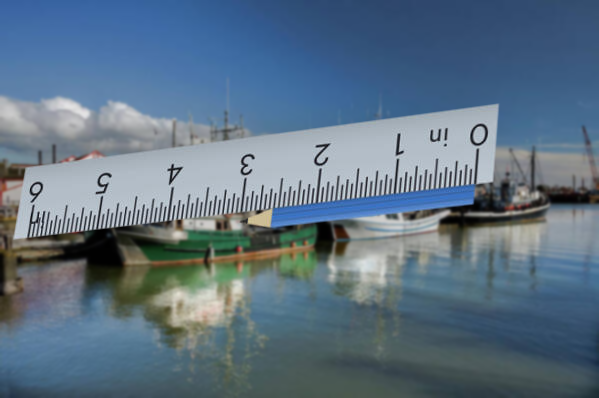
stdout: 3 in
